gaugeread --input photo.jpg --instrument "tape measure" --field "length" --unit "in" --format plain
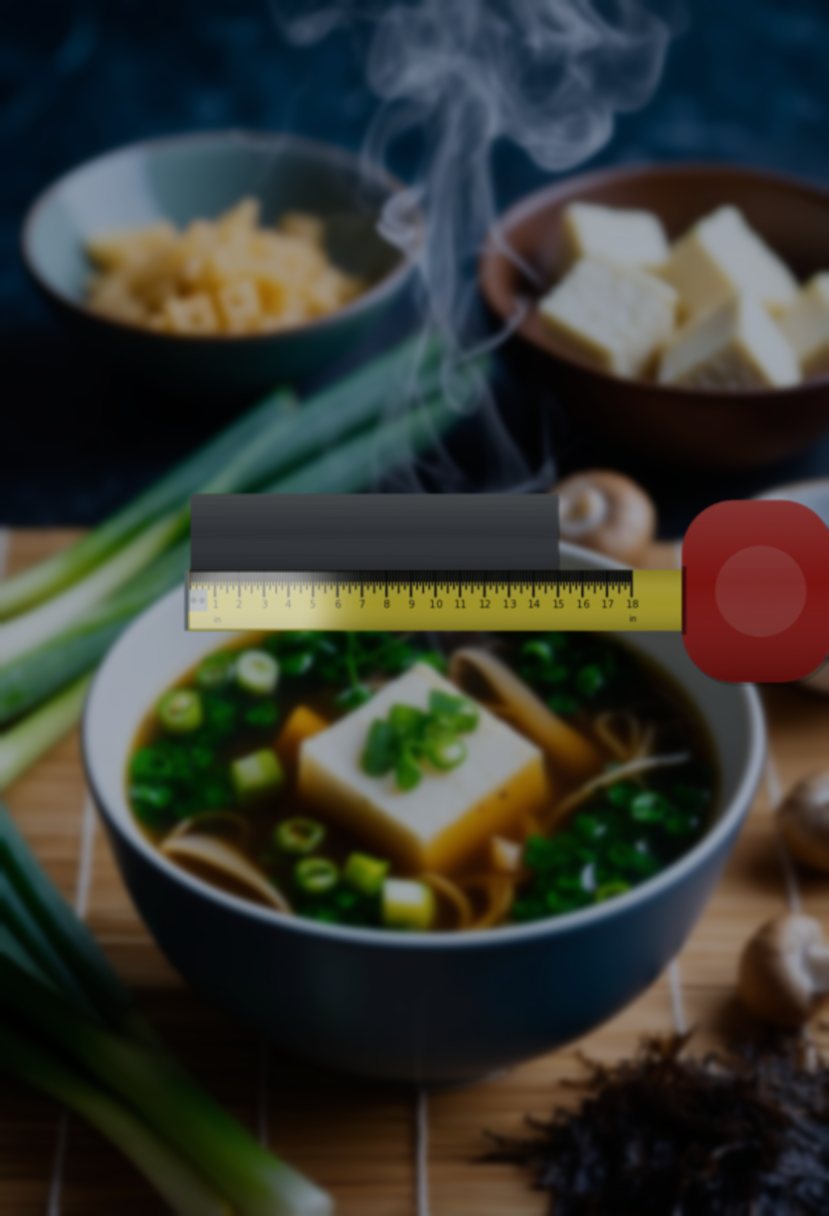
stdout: 15 in
